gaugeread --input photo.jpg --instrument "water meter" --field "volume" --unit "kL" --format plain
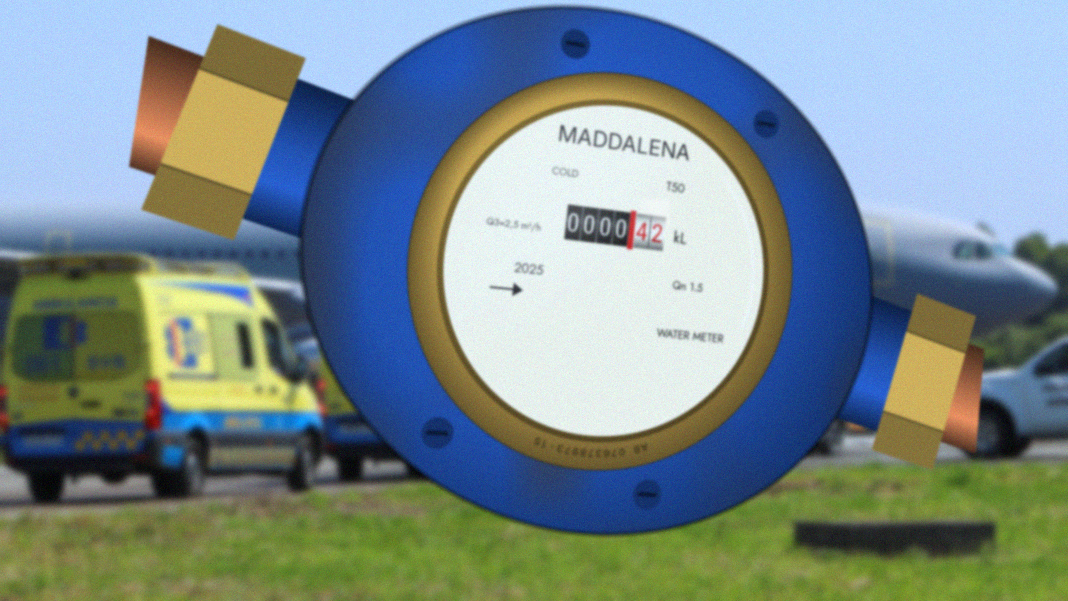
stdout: 0.42 kL
